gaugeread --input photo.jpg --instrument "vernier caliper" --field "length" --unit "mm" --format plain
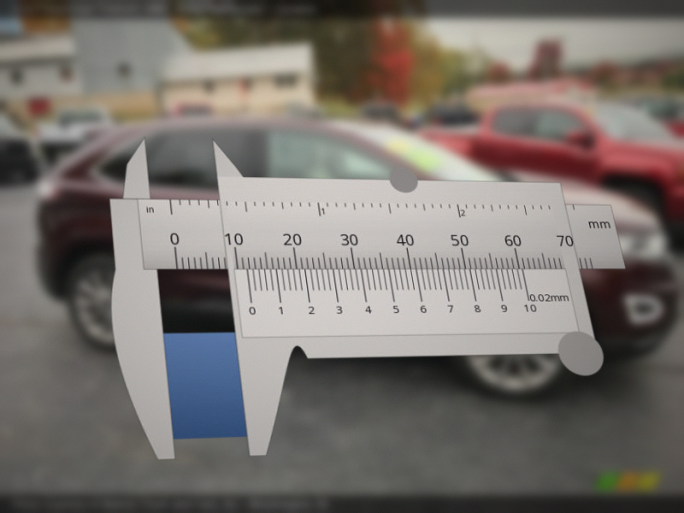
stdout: 11.6 mm
